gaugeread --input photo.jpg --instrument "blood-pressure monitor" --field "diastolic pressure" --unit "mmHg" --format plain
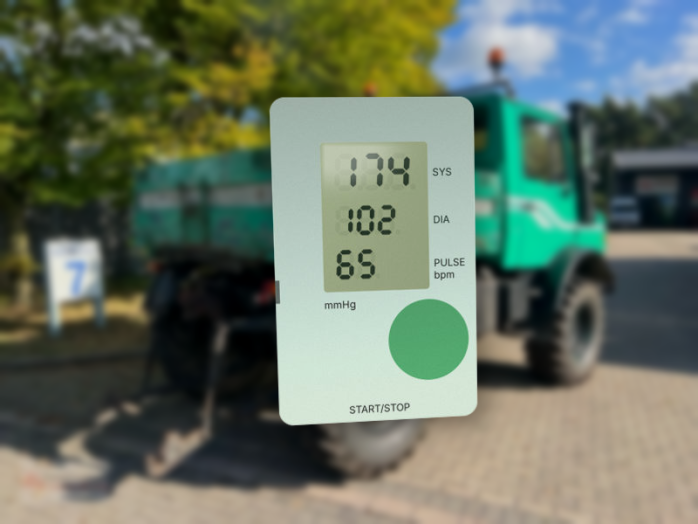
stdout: 102 mmHg
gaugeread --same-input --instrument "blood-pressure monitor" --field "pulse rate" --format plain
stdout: 65 bpm
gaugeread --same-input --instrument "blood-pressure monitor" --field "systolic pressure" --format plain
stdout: 174 mmHg
